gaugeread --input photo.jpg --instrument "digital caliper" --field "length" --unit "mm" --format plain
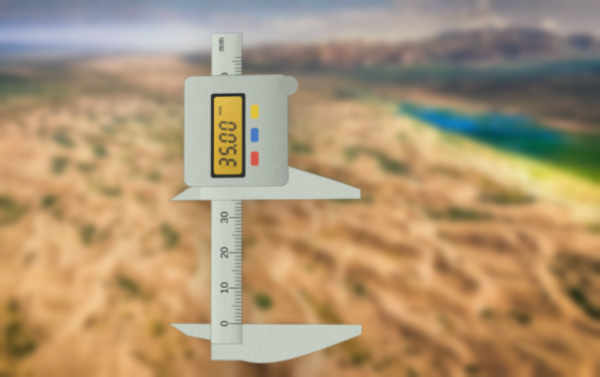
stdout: 35.00 mm
